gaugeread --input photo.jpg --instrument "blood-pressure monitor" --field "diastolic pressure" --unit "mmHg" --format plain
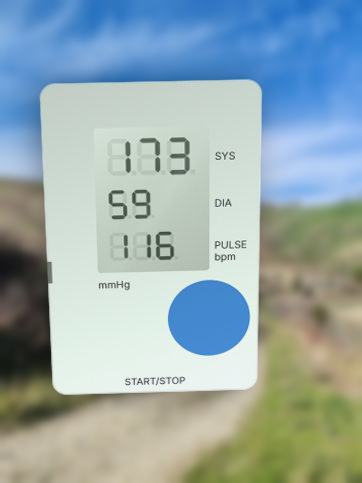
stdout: 59 mmHg
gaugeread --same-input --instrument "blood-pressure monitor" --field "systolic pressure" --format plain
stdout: 173 mmHg
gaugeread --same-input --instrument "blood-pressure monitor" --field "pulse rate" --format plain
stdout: 116 bpm
